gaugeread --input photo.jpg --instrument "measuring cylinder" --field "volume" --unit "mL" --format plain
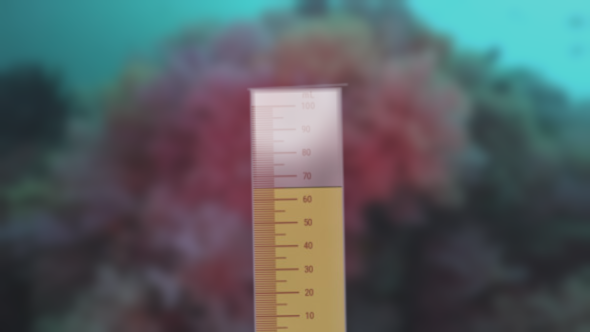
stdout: 65 mL
